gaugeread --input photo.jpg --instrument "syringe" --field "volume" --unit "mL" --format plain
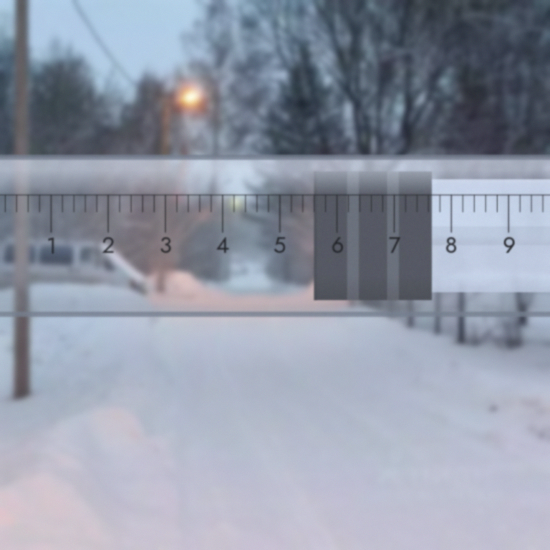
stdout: 5.6 mL
